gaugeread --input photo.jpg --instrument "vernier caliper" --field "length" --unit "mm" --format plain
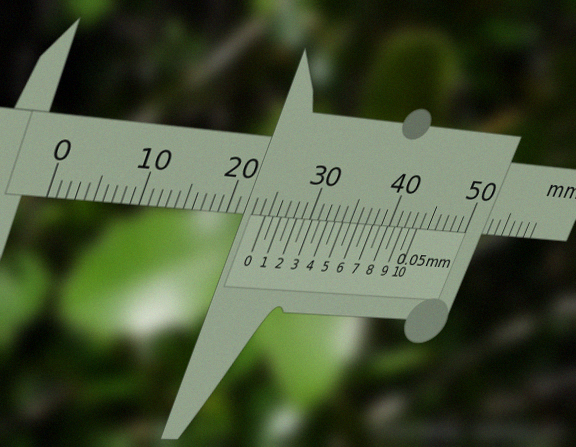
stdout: 24.6 mm
